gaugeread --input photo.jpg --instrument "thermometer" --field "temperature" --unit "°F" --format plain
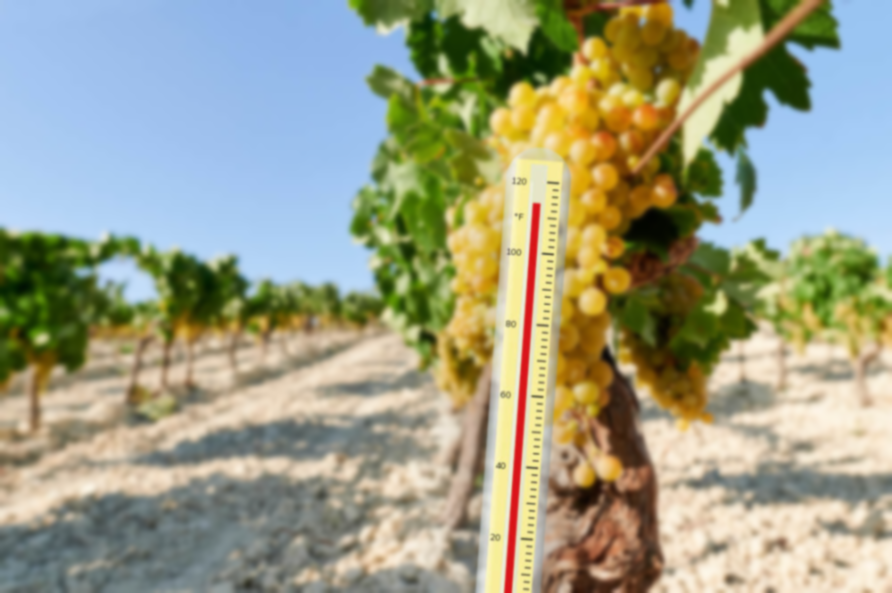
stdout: 114 °F
